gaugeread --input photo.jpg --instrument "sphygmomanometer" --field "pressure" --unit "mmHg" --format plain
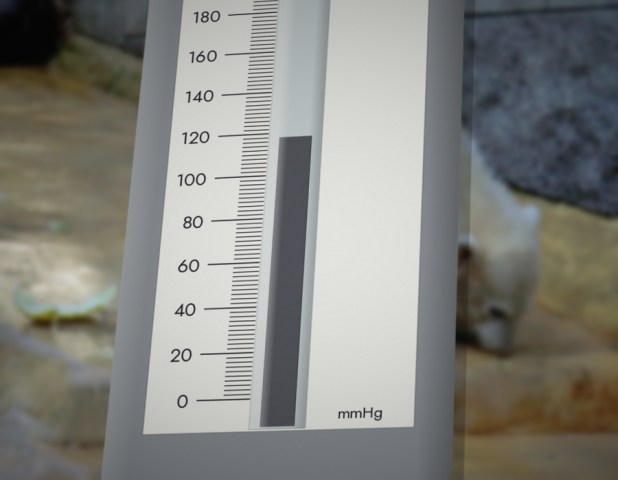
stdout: 118 mmHg
